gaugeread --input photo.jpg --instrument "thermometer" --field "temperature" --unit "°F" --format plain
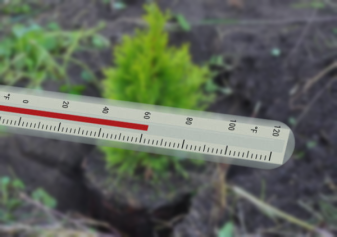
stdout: 62 °F
